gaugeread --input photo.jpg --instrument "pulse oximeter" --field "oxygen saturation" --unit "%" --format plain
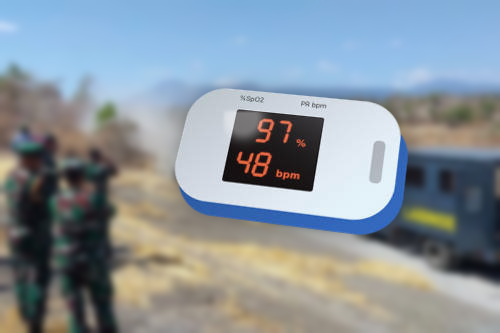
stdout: 97 %
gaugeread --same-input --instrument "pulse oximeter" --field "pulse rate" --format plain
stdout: 48 bpm
